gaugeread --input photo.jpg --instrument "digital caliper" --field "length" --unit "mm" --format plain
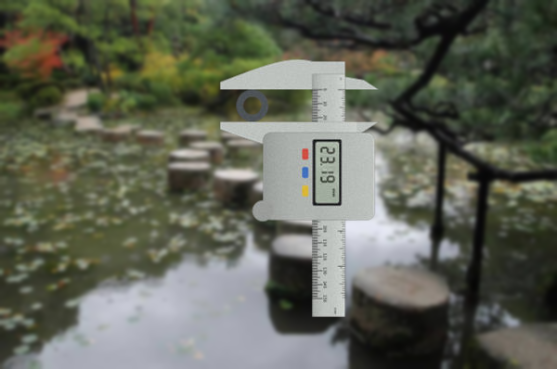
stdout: 23.19 mm
